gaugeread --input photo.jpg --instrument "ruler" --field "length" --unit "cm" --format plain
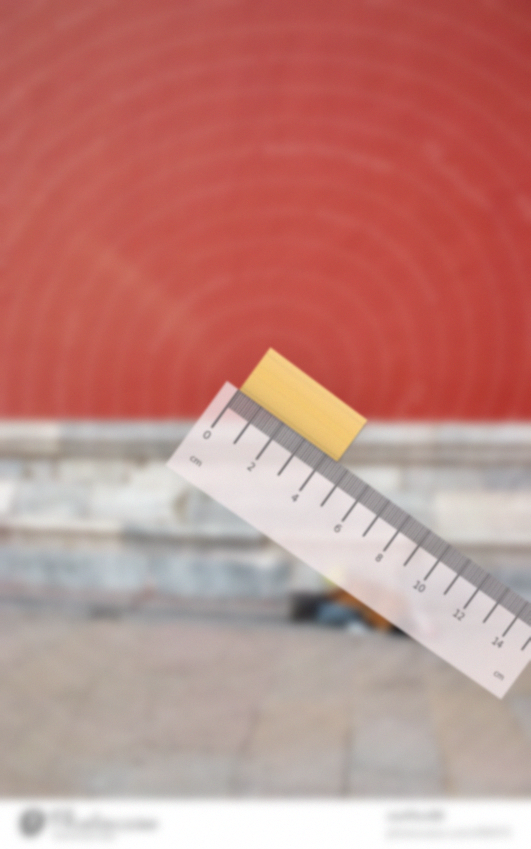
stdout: 4.5 cm
